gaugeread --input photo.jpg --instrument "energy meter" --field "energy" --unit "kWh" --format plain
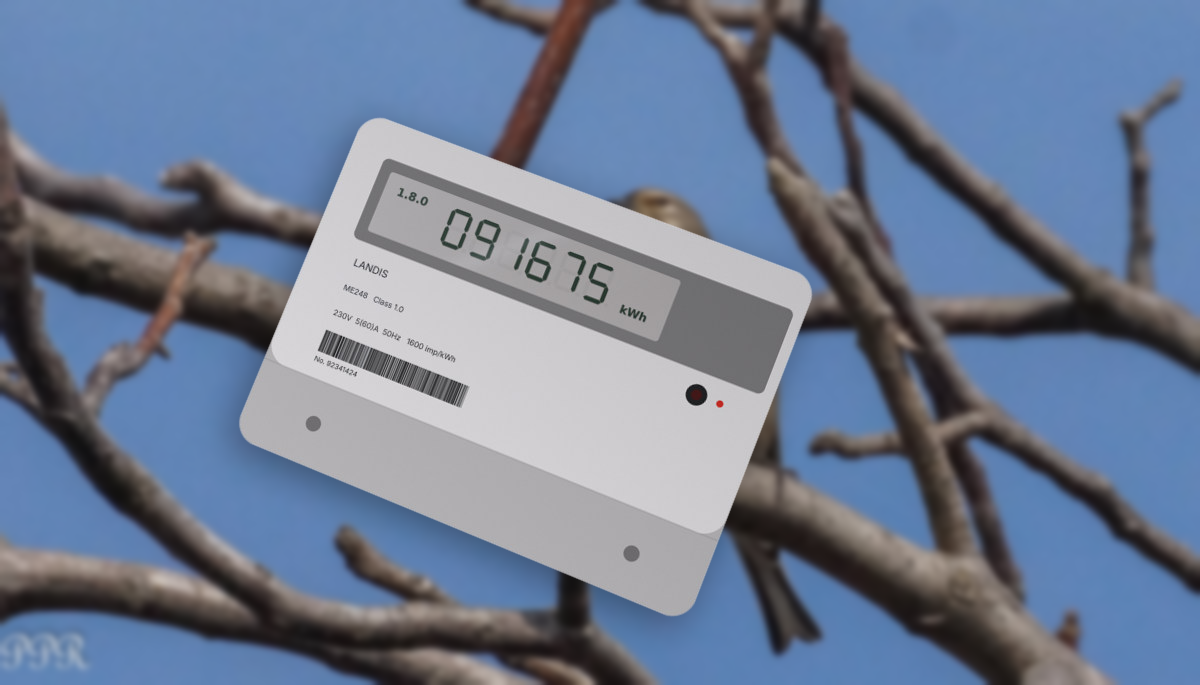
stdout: 91675 kWh
